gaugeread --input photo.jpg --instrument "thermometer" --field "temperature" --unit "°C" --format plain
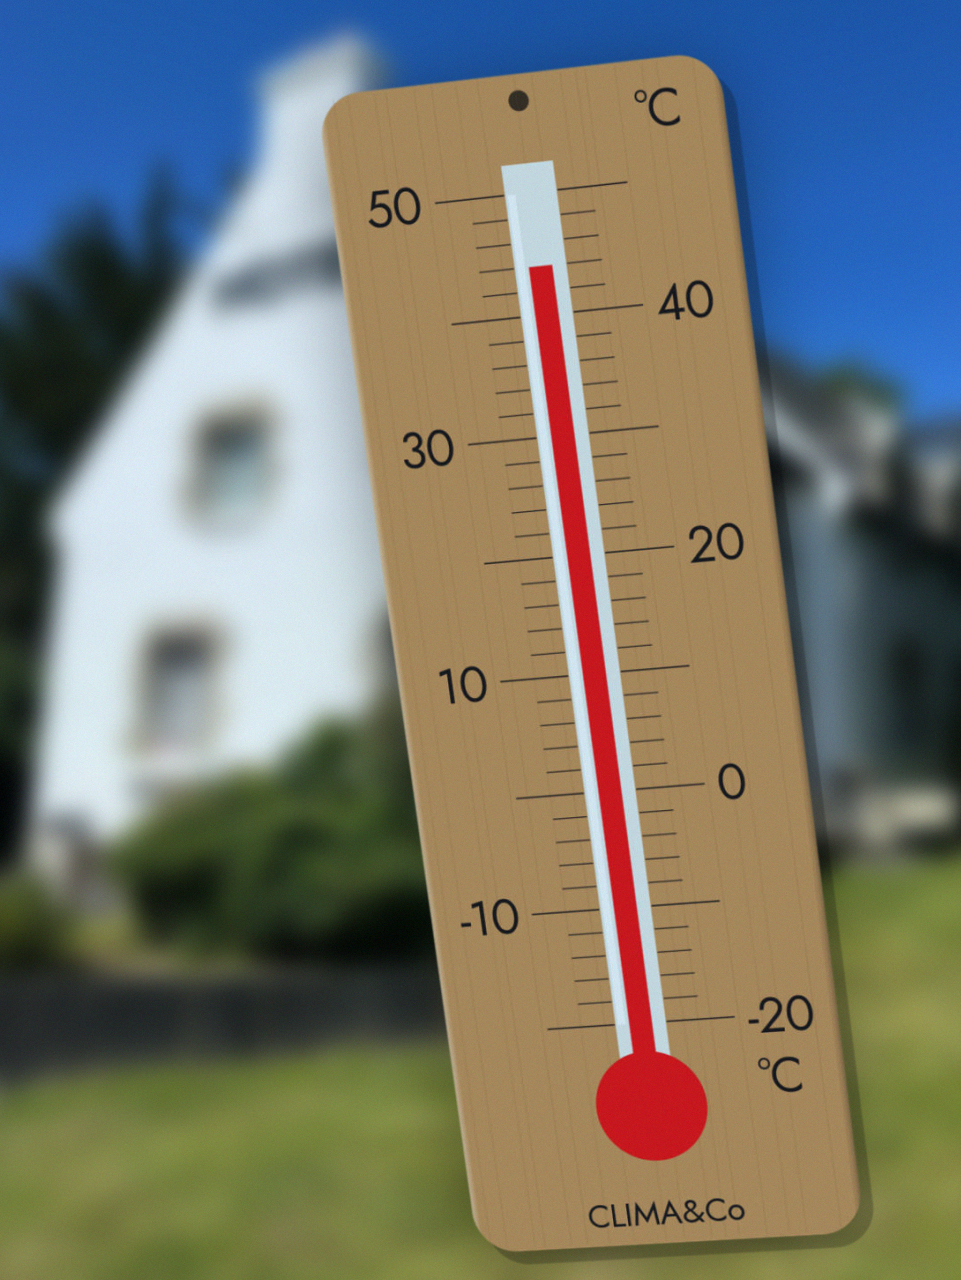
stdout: 44 °C
